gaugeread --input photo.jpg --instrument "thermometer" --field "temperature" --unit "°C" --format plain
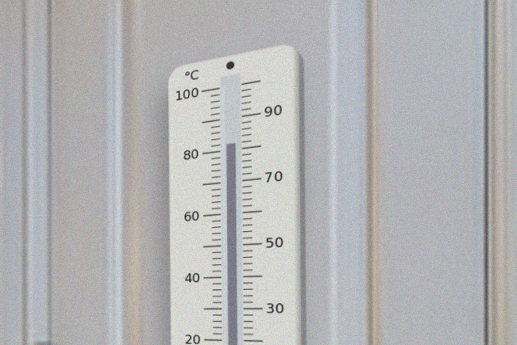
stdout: 82 °C
